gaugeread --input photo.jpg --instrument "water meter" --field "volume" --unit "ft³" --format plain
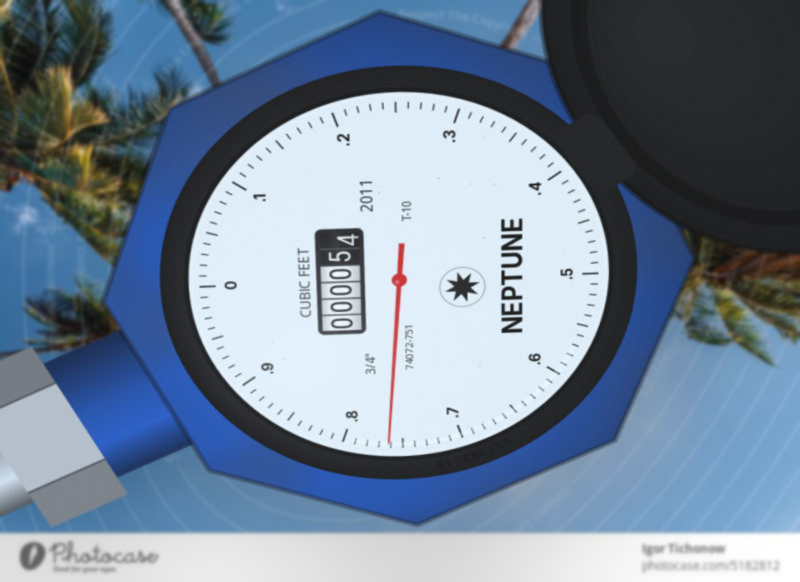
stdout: 53.76 ft³
